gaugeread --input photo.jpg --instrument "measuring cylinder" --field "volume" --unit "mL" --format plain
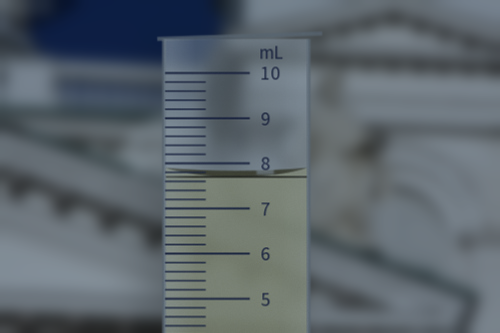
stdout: 7.7 mL
